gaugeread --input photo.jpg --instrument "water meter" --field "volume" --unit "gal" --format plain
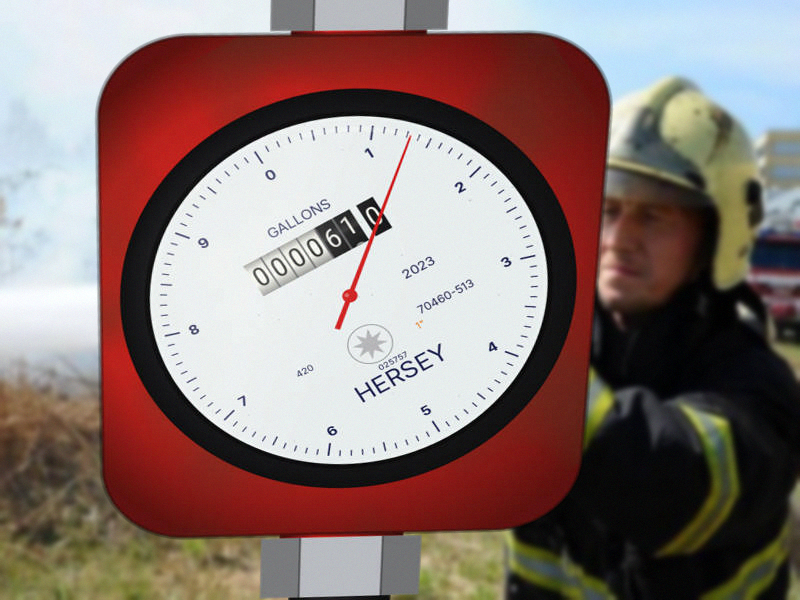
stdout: 611.3 gal
